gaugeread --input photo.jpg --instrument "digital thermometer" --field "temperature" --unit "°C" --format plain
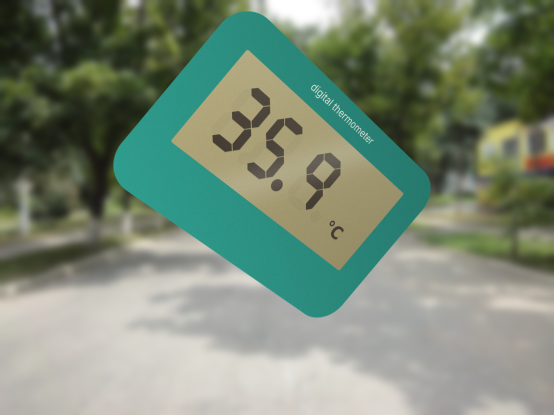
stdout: 35.9 °C
